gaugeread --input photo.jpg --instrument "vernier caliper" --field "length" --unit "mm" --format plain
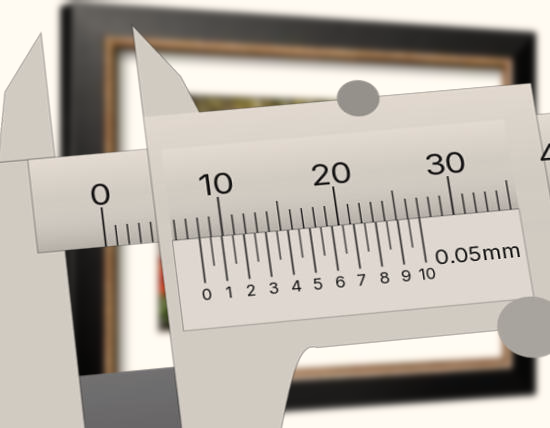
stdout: 8.0 mm
